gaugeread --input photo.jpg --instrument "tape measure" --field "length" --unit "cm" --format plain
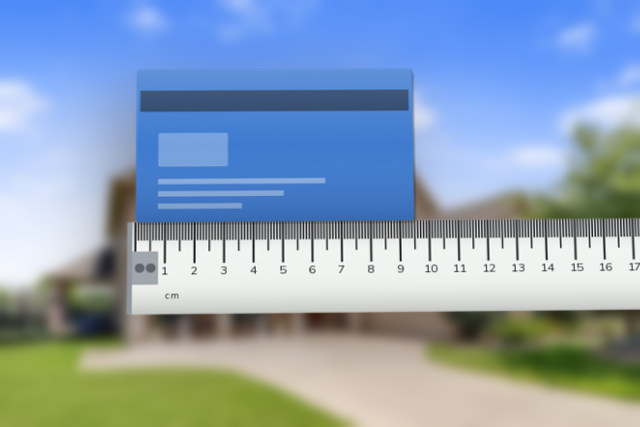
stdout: 9.5 cm
